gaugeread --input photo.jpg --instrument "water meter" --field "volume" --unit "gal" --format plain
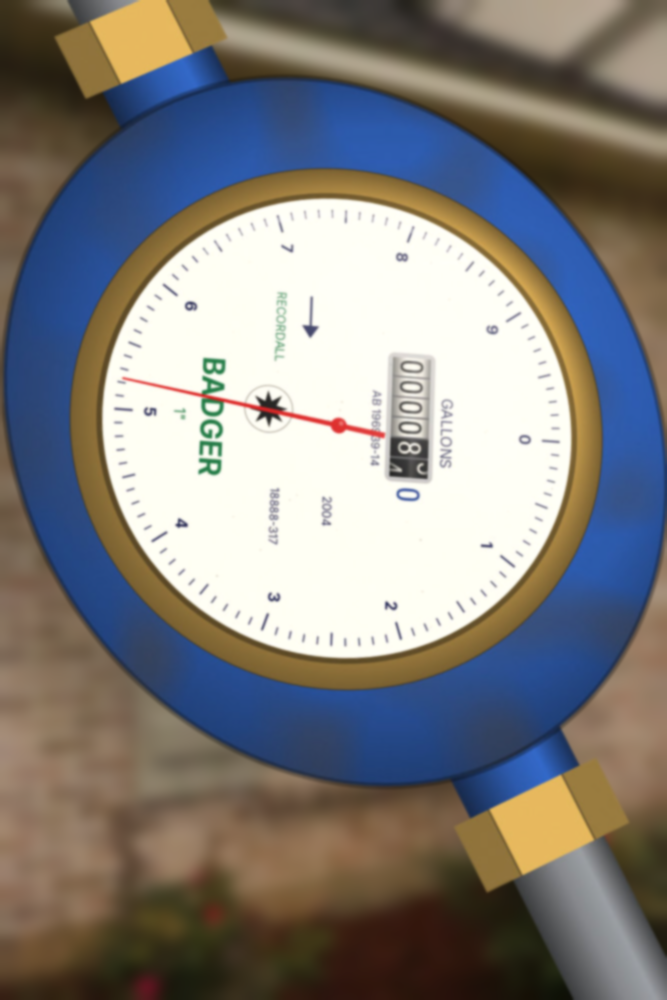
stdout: 835.2 gal
